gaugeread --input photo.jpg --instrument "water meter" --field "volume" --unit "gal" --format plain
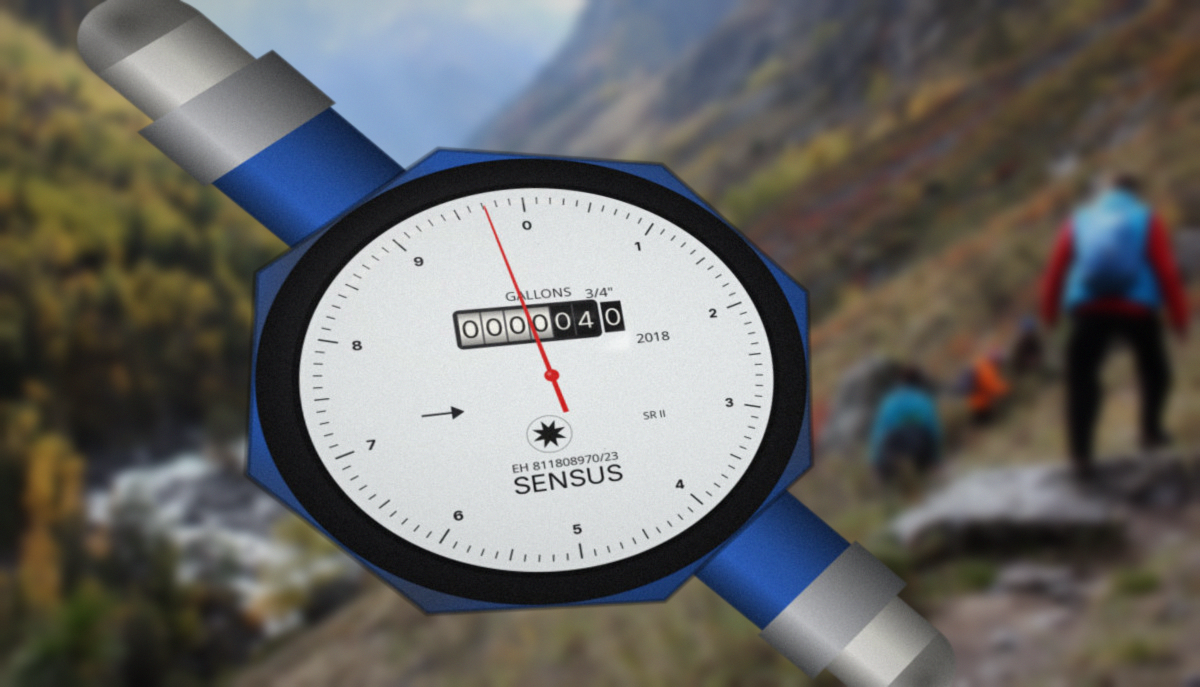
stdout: 39.7 gal
